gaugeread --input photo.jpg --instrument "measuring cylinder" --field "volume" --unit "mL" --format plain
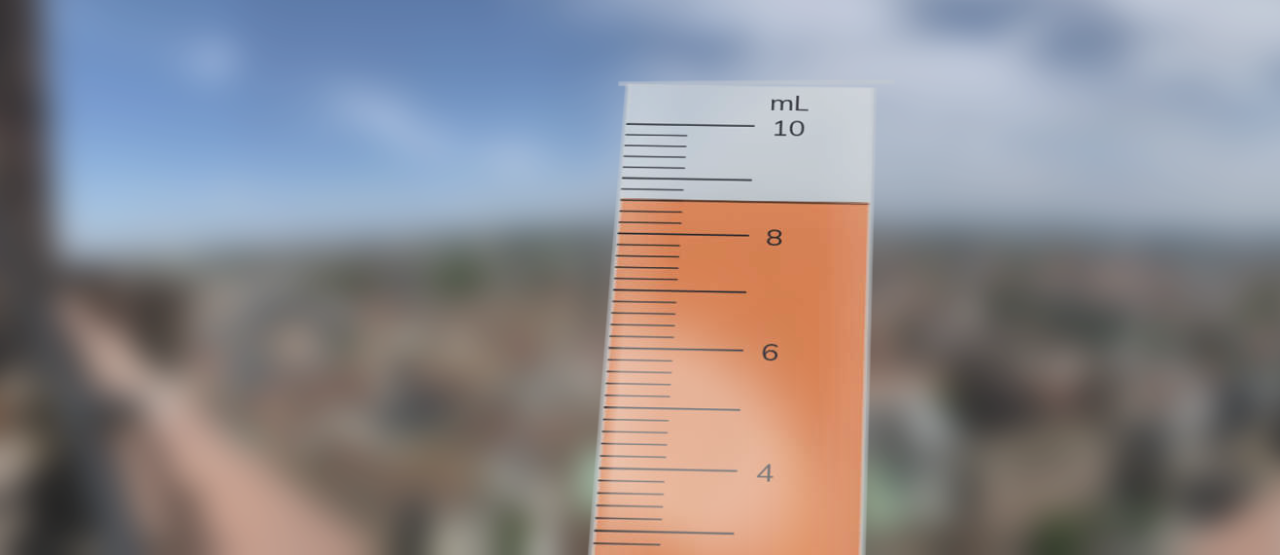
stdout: 8.6 mL
